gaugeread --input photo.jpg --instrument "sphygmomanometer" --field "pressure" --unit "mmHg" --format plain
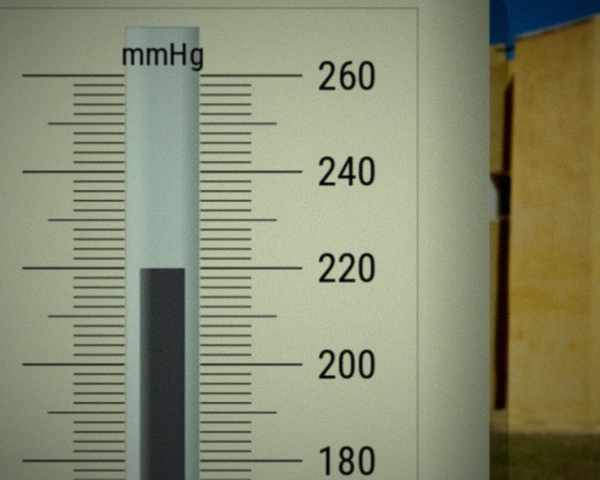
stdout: 220 mmHg
